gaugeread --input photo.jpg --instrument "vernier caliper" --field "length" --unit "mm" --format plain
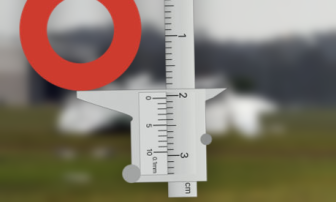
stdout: 20.4 mm
